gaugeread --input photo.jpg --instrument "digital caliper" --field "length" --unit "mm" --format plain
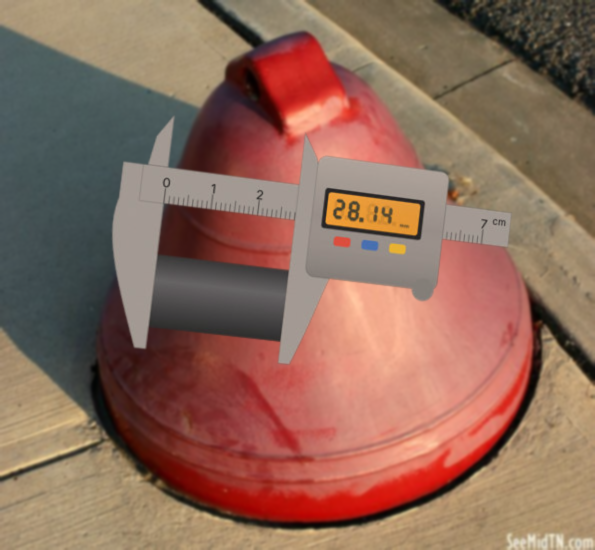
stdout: 28.14 mm
